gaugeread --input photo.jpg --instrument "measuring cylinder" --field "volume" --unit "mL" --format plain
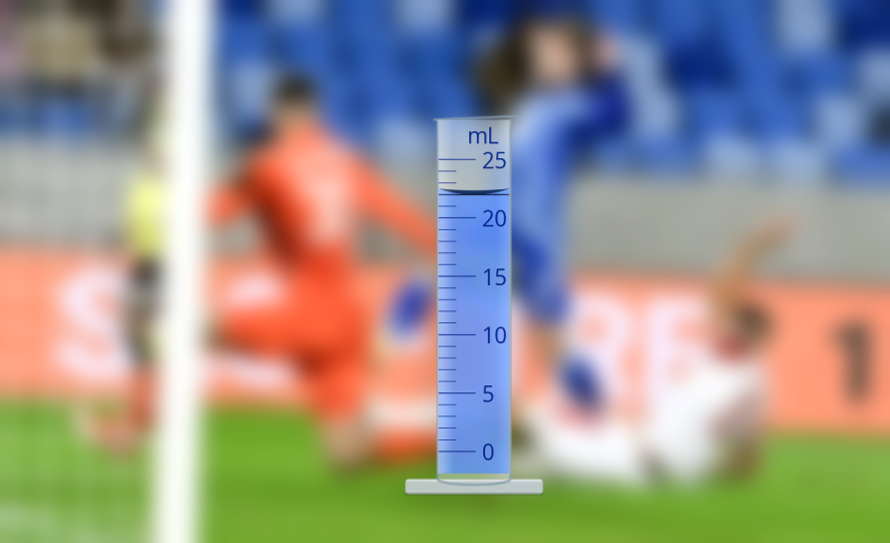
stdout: 22 mL
